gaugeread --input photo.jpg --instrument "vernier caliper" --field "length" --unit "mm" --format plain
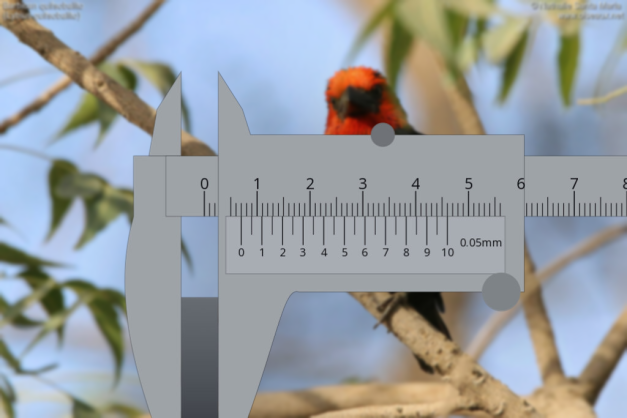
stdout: 7.0 mm
